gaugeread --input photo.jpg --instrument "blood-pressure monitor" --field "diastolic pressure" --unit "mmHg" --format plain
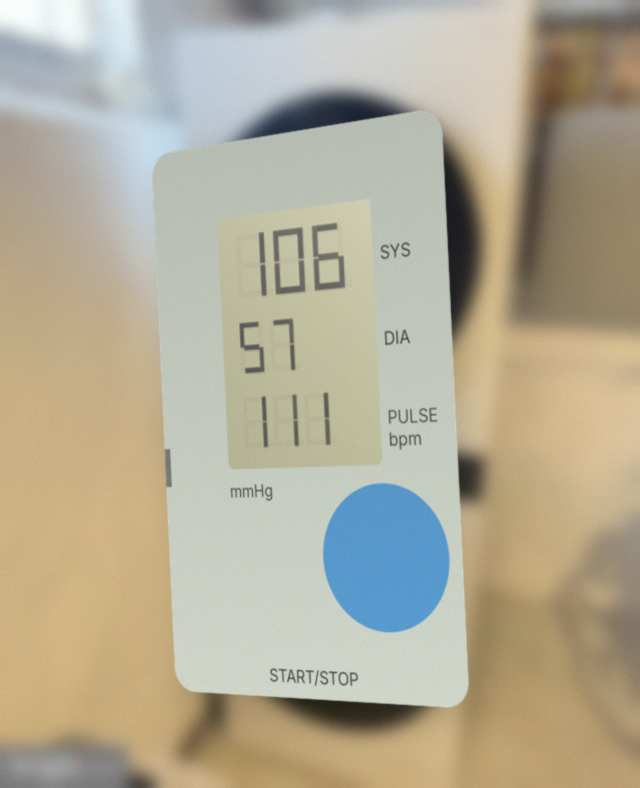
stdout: 57 mmHg
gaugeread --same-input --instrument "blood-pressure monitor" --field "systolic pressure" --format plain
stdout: 106 mmHg
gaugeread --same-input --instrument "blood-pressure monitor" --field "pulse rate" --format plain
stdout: 111 bpm
